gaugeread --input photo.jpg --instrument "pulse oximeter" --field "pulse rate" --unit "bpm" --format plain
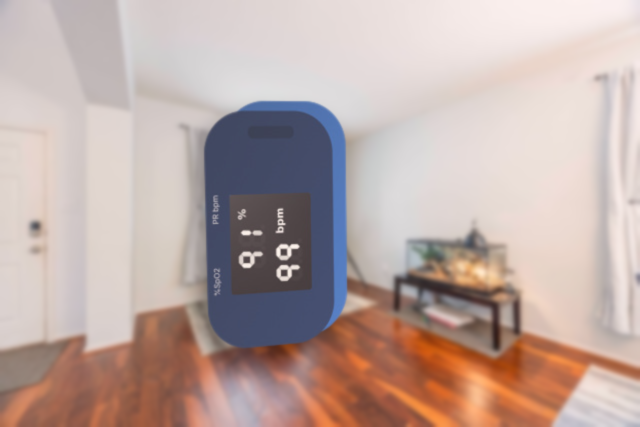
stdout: 99 bpm
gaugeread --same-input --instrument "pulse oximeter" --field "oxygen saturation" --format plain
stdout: 91 %
